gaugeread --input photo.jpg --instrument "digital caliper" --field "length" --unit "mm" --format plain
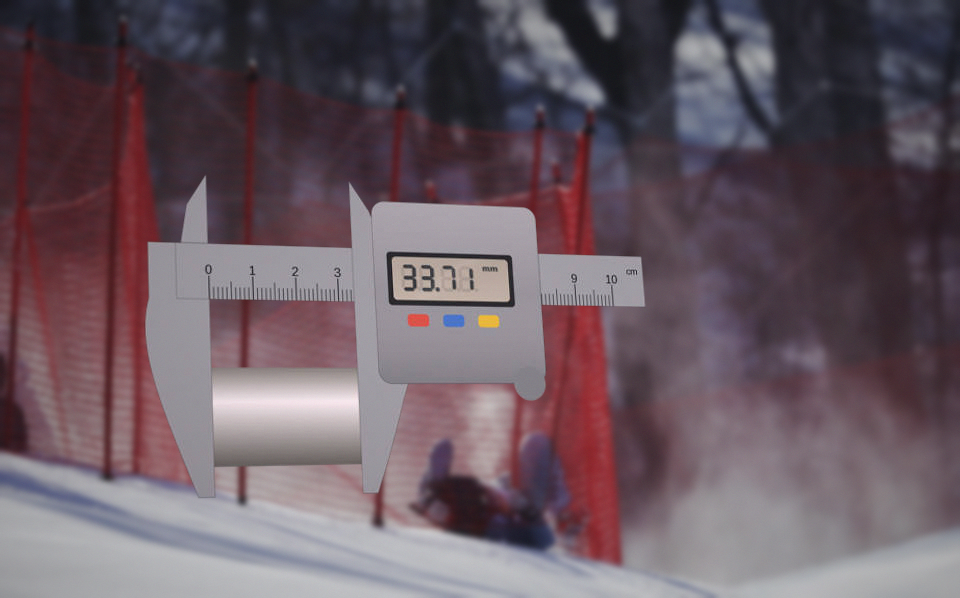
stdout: 33.71 mm
